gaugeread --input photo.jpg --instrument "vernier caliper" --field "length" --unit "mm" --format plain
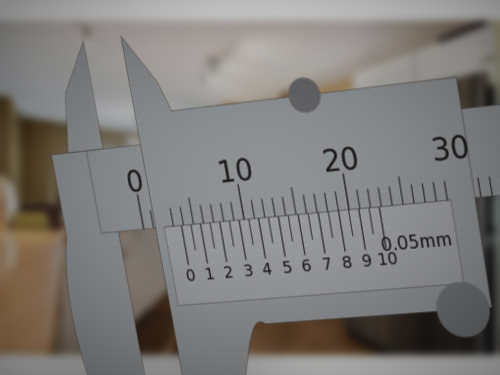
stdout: 3.8 mm
